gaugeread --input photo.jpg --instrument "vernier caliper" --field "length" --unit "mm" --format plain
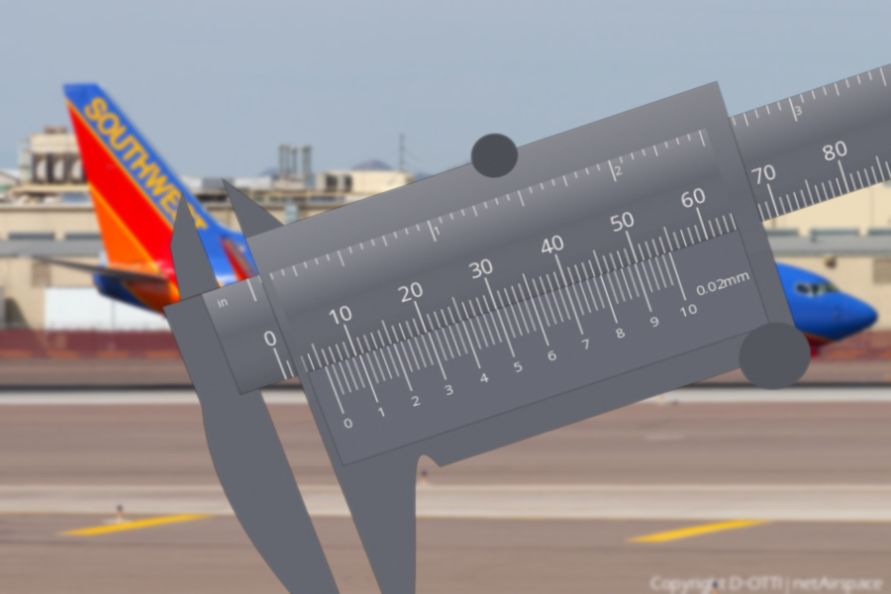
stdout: 5.6 mm
